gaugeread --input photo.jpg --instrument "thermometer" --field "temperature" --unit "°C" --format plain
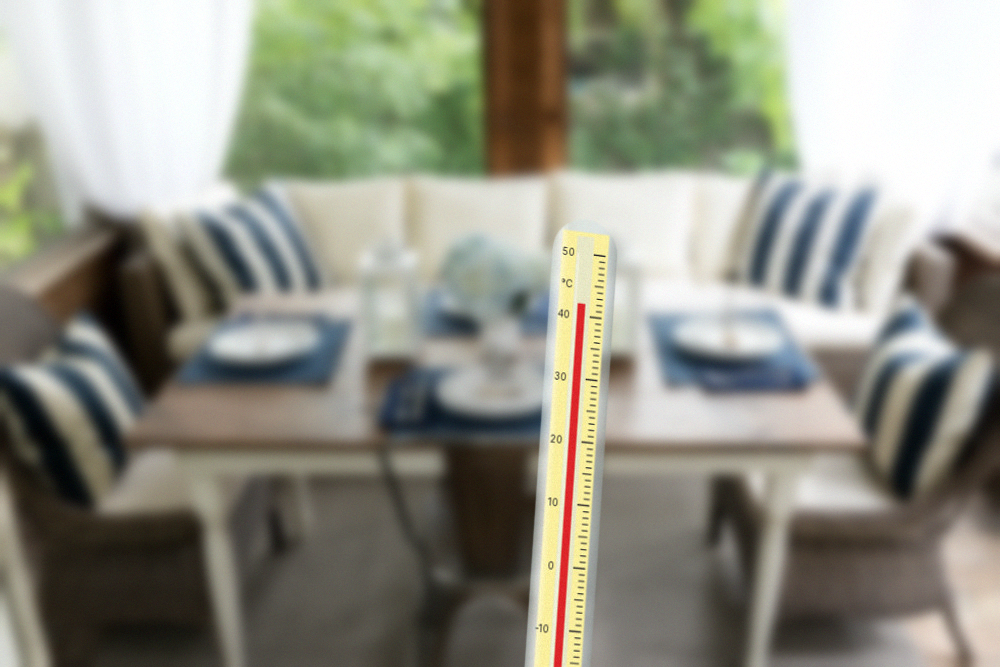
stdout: 42 °C
